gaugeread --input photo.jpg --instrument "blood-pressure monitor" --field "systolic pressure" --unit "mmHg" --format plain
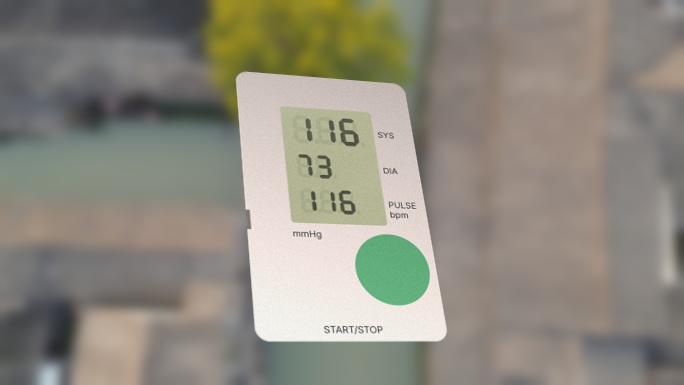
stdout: 116 mmHg
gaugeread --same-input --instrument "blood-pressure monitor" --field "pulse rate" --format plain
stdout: 116 bpm
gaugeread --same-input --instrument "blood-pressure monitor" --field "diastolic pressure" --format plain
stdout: 73 mmHg
